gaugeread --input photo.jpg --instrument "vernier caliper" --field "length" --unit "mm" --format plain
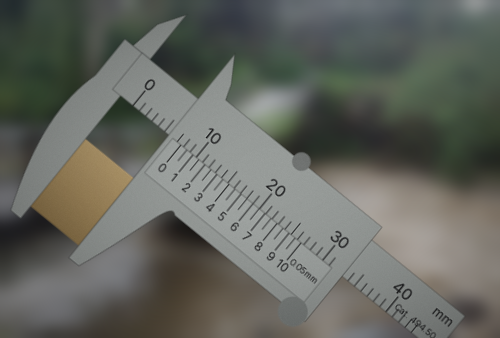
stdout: 7.6 mm
